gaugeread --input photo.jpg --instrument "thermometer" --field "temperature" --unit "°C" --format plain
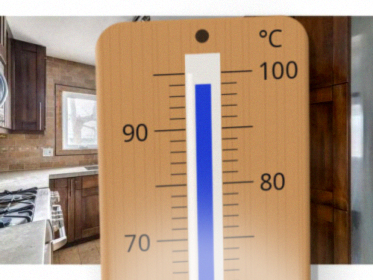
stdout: 98 °C
